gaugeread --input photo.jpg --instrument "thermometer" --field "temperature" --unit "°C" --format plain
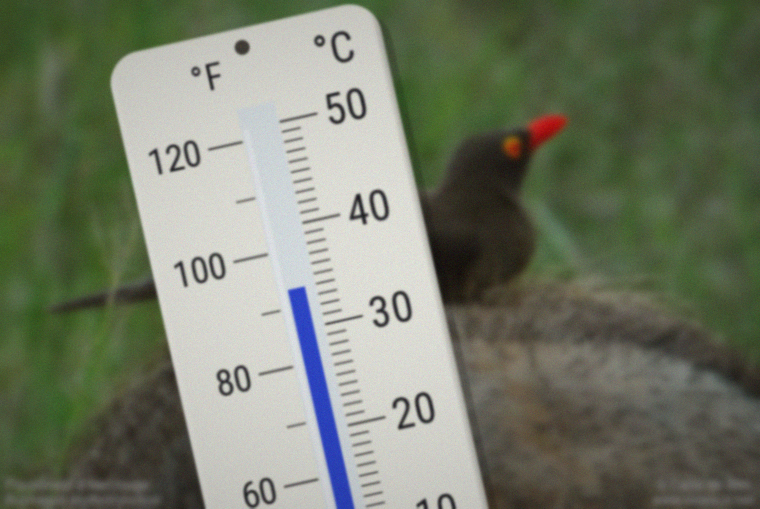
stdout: 34 °C
